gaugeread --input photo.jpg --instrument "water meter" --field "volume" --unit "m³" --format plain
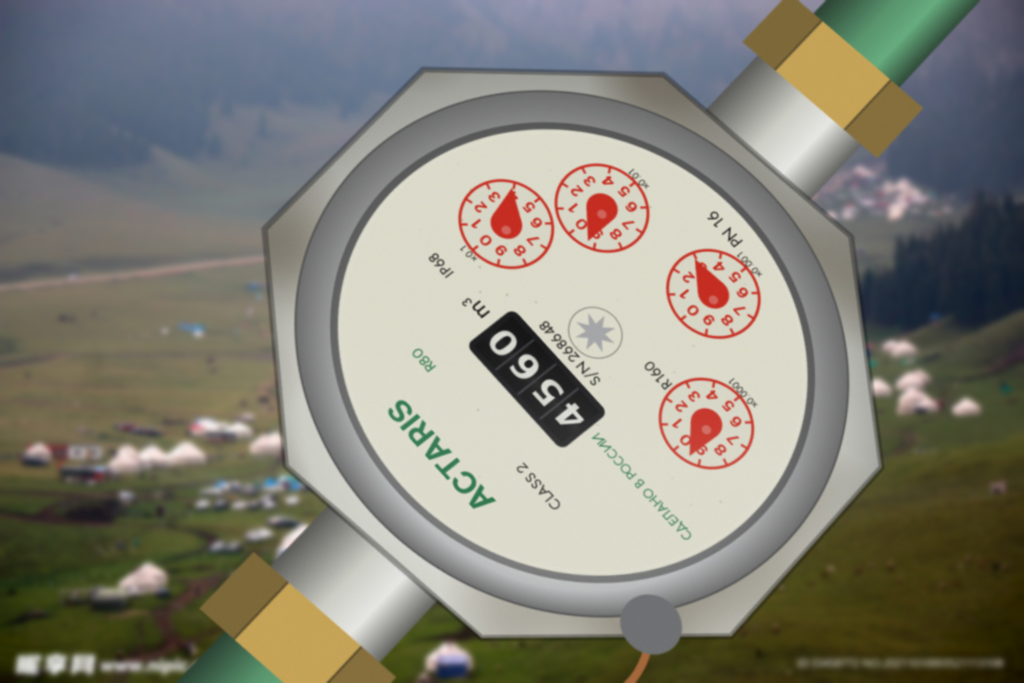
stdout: 4560.3929 m³
